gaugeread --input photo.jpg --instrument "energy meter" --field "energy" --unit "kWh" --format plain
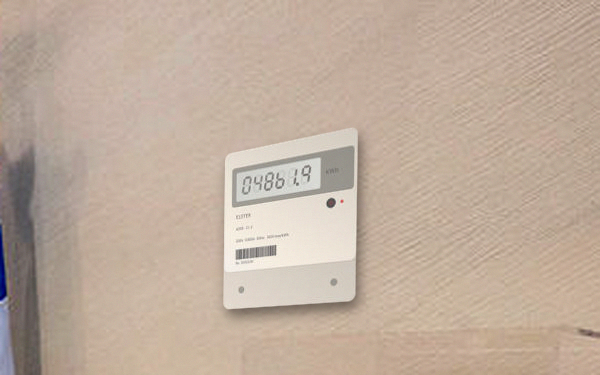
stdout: 4861.9 kWh
